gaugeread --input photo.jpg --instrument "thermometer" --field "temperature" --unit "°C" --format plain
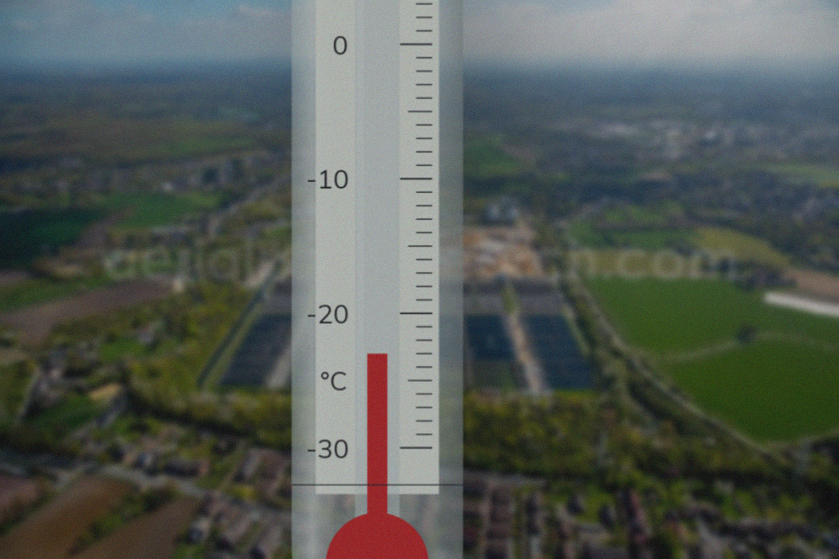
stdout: -23 °C
